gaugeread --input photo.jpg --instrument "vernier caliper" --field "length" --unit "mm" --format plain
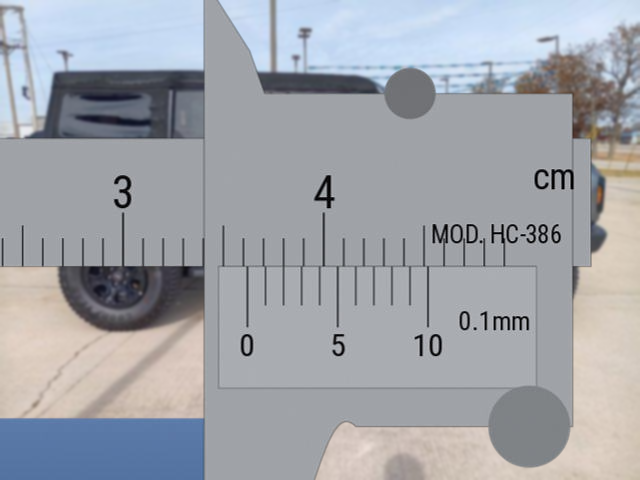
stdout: 36.2 mm
